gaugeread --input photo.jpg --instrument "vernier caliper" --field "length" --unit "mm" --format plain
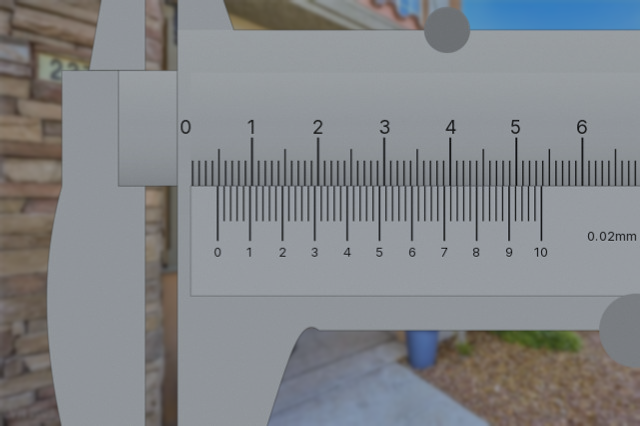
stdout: 4.8 mm
